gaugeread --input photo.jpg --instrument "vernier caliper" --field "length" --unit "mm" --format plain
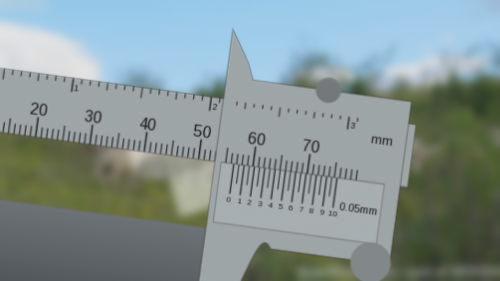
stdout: 56.5 mm
